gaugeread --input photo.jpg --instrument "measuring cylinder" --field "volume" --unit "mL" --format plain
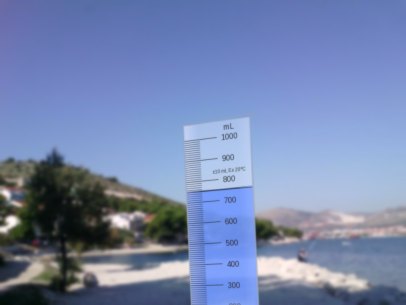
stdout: 750 mL
